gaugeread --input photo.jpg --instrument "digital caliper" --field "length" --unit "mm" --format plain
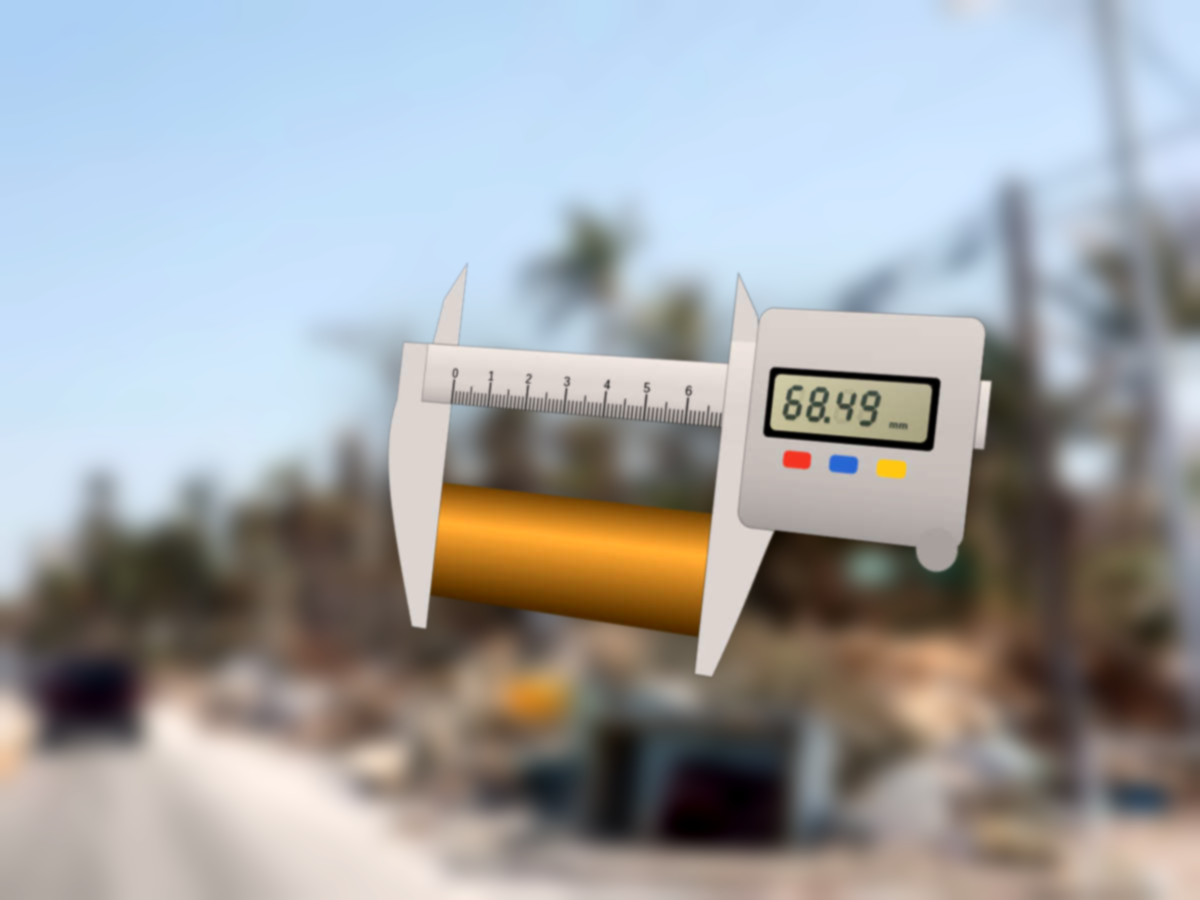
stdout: 68.49 mm
